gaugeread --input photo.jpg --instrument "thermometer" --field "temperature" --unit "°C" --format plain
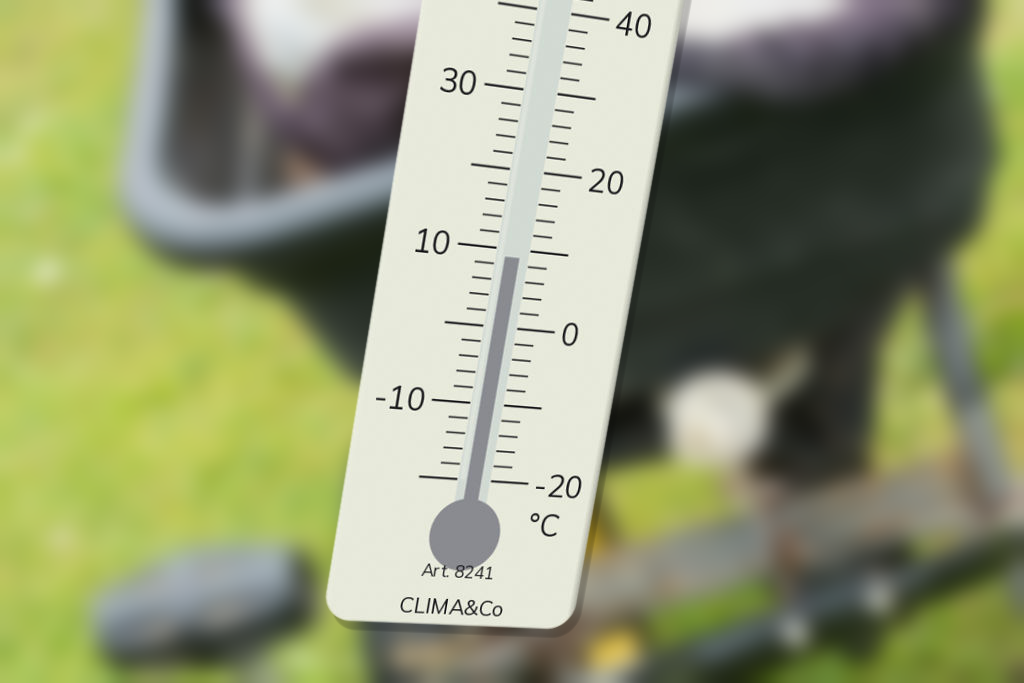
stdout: 9 °C
